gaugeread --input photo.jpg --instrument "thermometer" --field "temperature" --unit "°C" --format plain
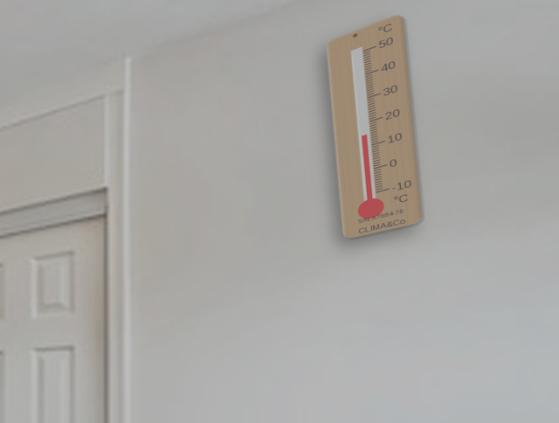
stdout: 15 °C
